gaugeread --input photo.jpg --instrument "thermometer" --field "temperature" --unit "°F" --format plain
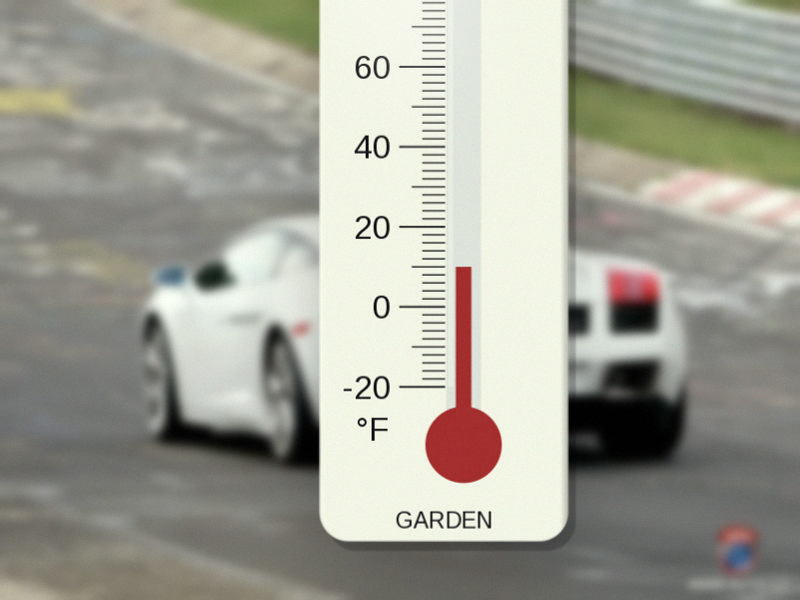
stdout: 10 °F
